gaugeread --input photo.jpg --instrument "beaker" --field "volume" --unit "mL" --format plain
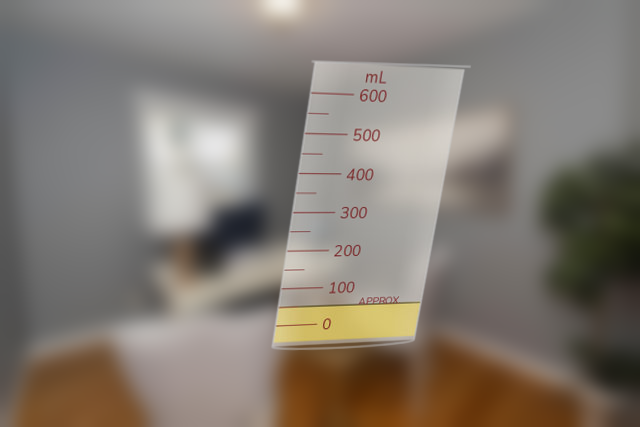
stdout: 50 mL
